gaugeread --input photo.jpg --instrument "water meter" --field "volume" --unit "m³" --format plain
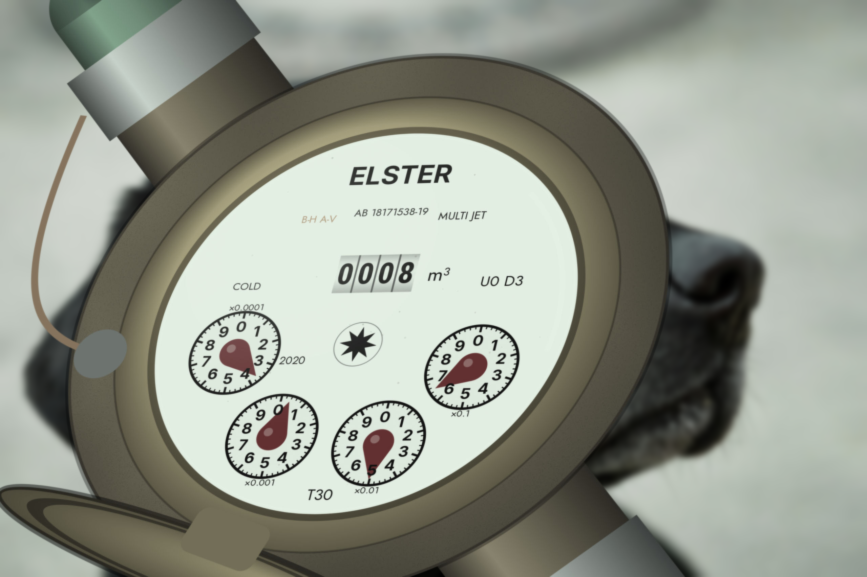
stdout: 8.6503 m³
